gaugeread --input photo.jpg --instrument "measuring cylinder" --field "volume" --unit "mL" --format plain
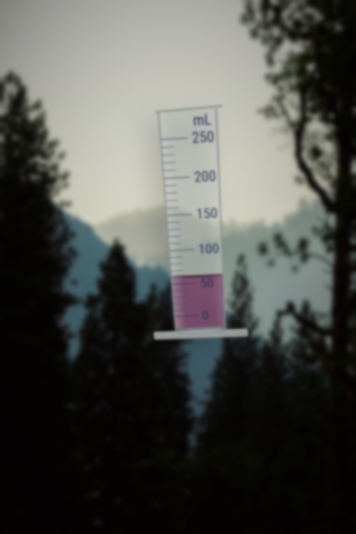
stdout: 60 mL
